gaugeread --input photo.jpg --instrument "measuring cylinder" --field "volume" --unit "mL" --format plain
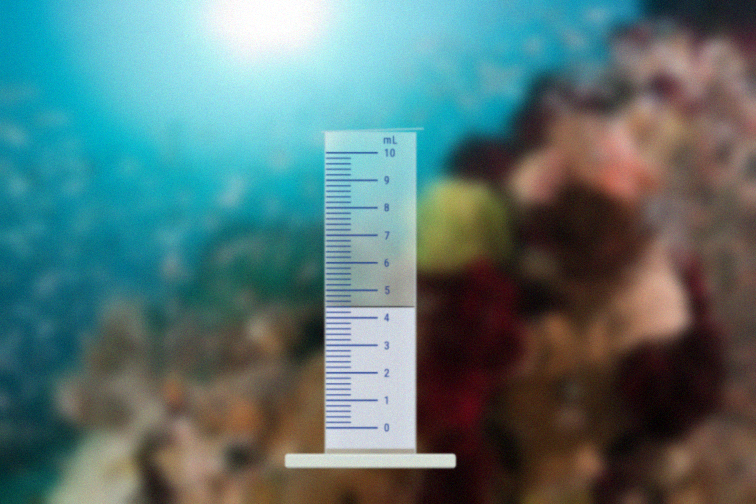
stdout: 4.4 mL
